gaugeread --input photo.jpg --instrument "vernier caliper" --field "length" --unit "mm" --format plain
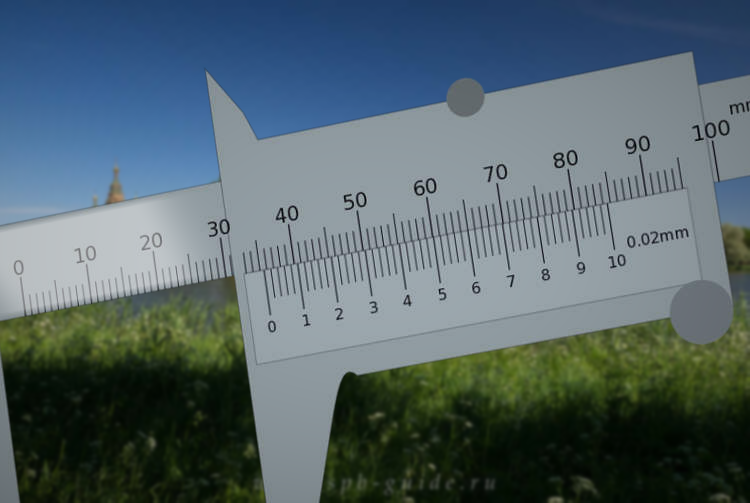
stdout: 35.6 mm
